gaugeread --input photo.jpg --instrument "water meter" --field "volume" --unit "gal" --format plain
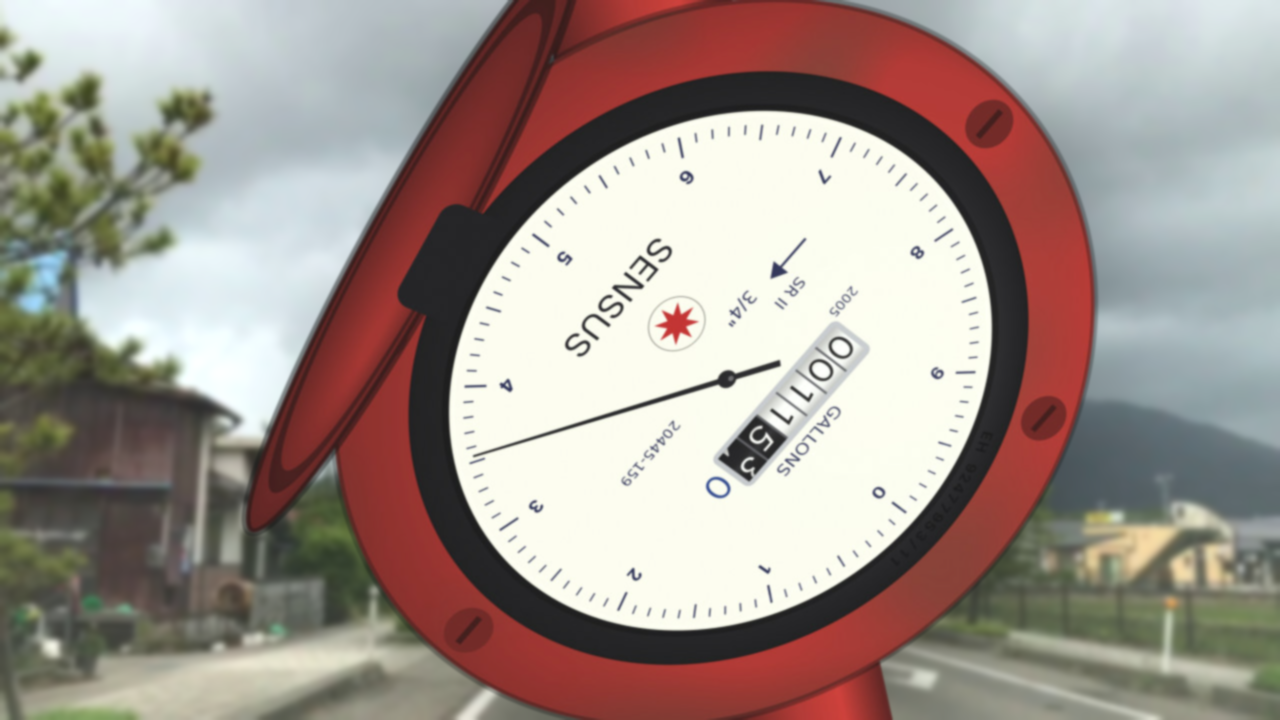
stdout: 11533.5 gal
